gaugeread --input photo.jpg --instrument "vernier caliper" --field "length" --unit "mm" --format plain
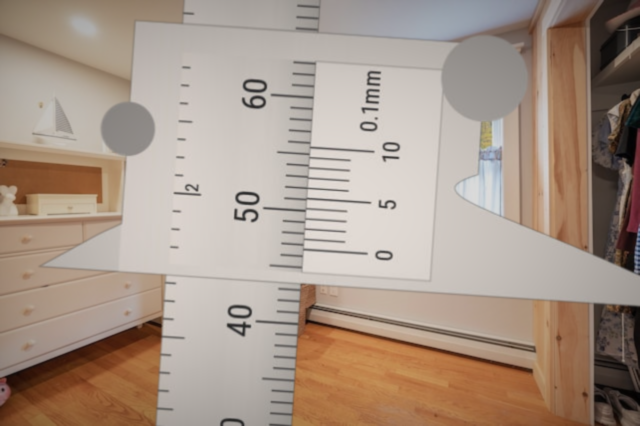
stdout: 46.6 mm
